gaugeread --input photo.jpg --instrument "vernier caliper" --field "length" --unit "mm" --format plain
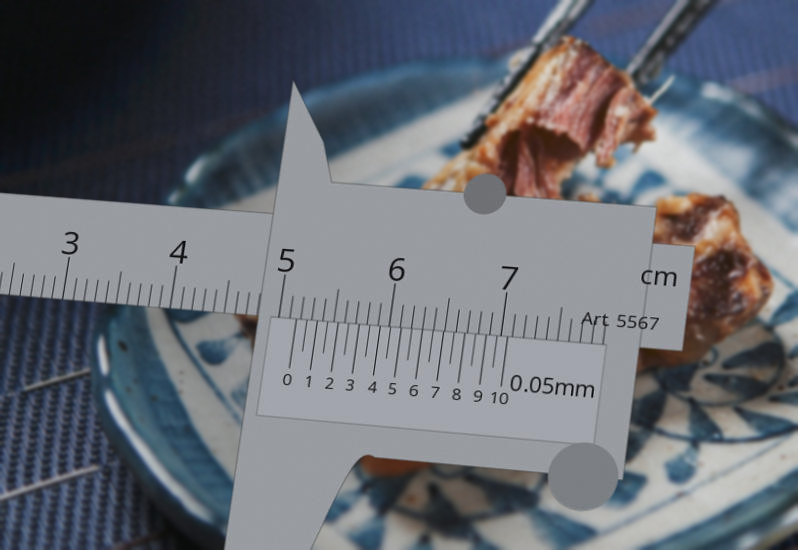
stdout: 51.6 mm
